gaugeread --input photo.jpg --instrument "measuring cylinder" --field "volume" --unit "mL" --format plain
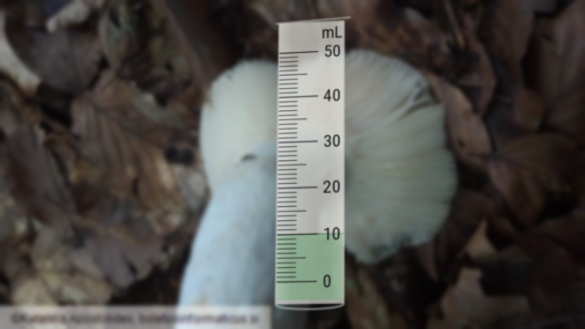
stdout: 10 mL
